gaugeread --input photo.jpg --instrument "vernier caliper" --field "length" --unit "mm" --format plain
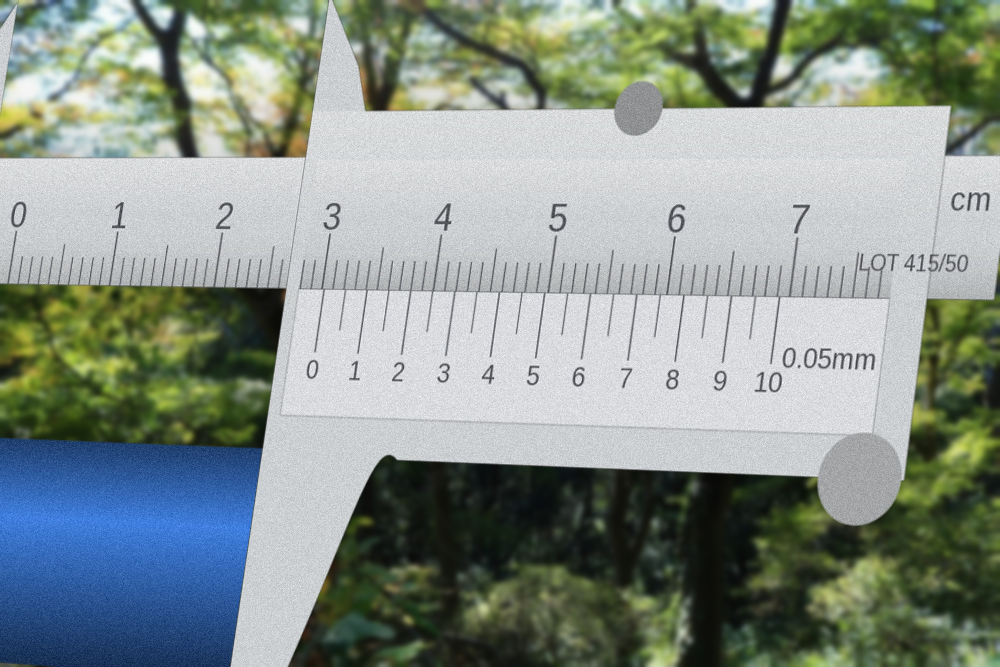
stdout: 30.2 mm
